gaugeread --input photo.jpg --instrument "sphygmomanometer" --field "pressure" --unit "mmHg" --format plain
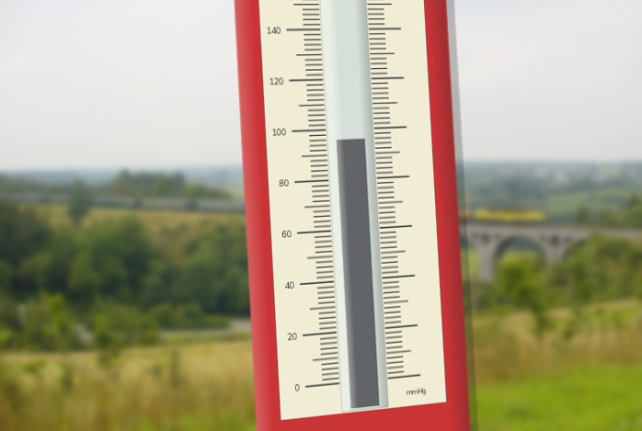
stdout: 96 mmHg
